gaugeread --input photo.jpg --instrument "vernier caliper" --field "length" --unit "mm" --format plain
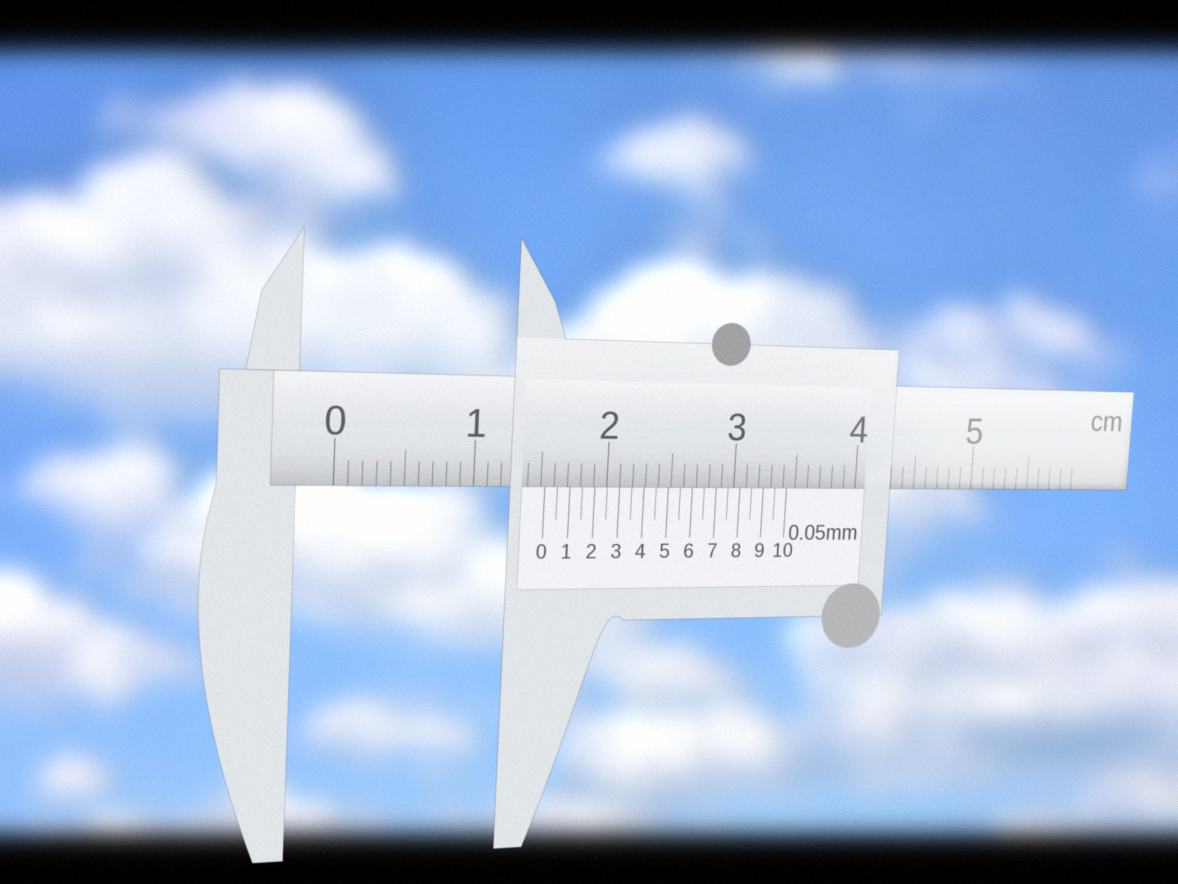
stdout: 15.3 mm
